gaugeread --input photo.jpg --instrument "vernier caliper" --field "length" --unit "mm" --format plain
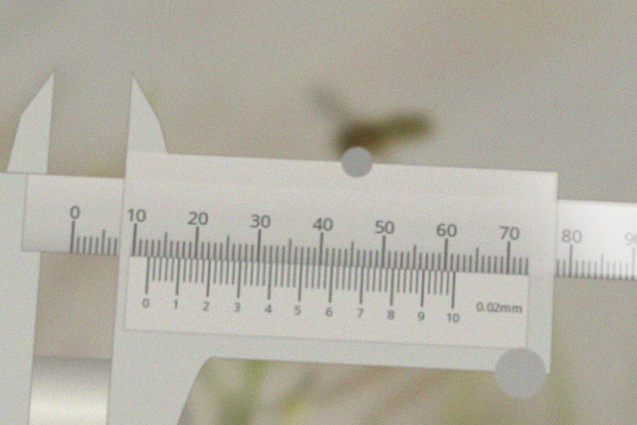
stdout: 12.5 mm
